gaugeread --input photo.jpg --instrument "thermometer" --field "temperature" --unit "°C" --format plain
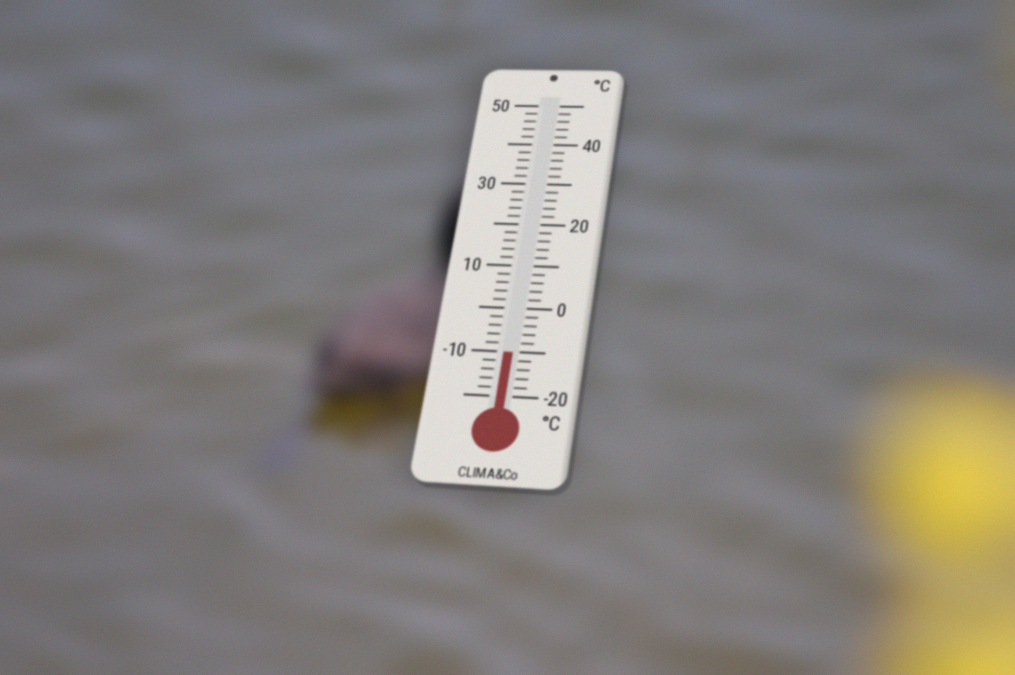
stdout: -10 °C
